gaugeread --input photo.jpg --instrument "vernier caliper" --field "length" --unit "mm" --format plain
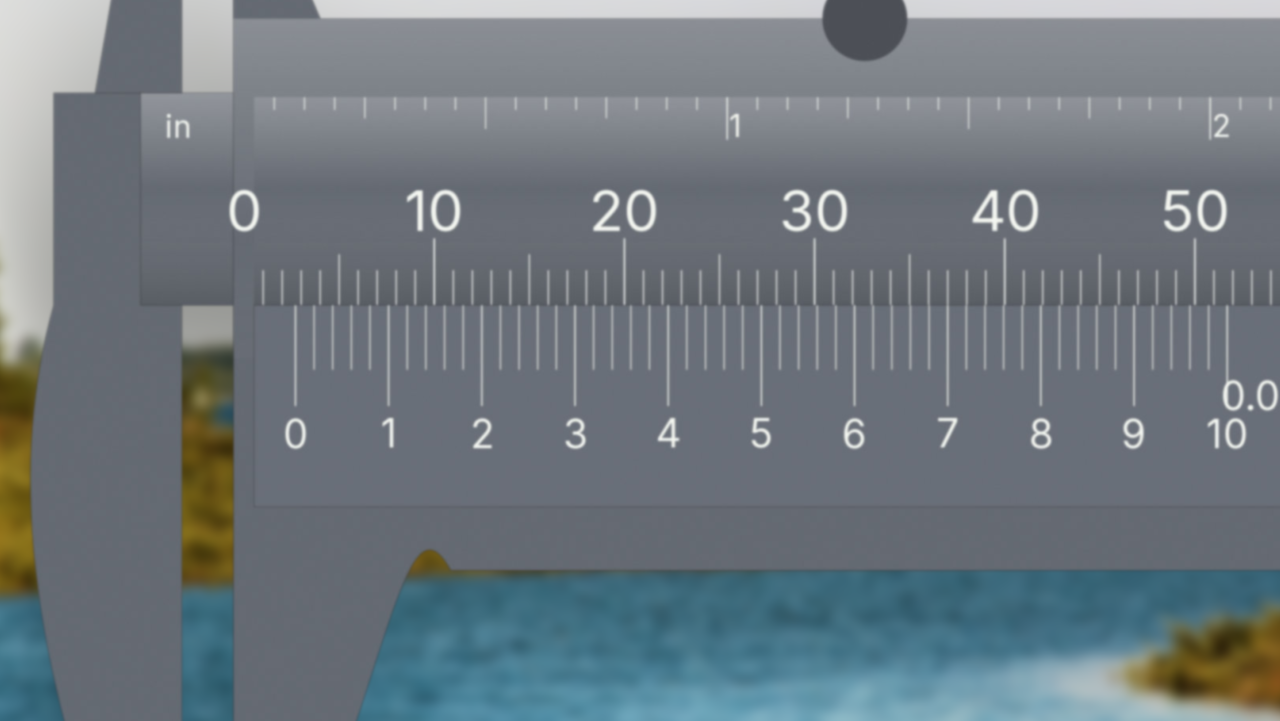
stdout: 2.7 mm
